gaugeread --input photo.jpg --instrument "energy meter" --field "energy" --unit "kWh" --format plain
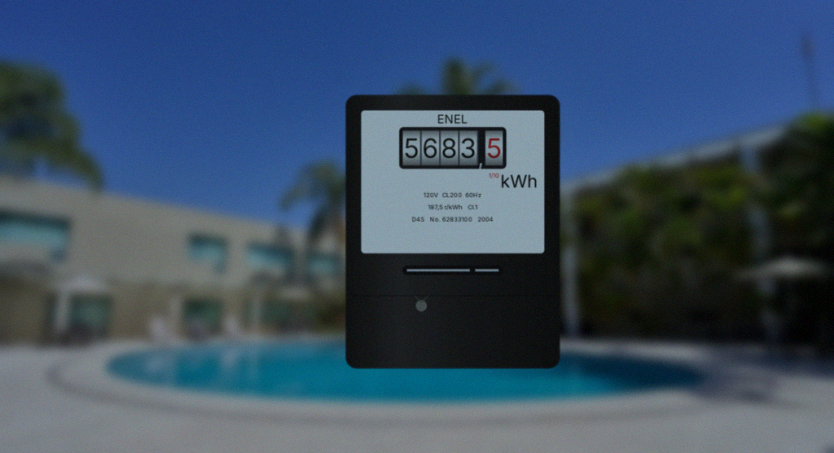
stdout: 5683.5 kWh
